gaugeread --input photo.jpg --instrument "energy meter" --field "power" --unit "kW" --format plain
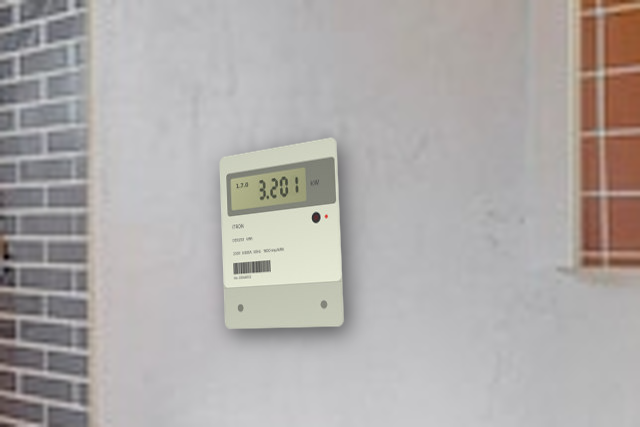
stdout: 3.201 kW
